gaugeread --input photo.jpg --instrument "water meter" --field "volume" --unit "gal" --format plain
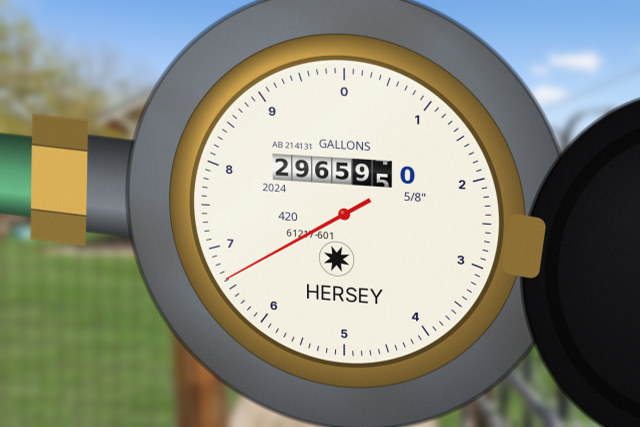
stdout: 2965946.6 gal
